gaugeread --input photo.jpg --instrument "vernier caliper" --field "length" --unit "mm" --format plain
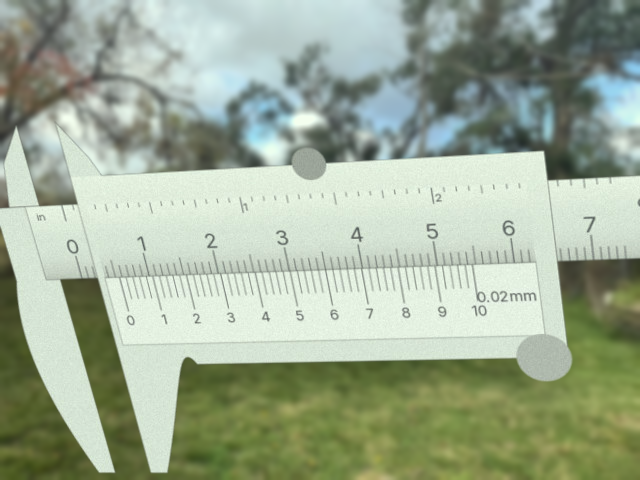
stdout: 5.6 mm
